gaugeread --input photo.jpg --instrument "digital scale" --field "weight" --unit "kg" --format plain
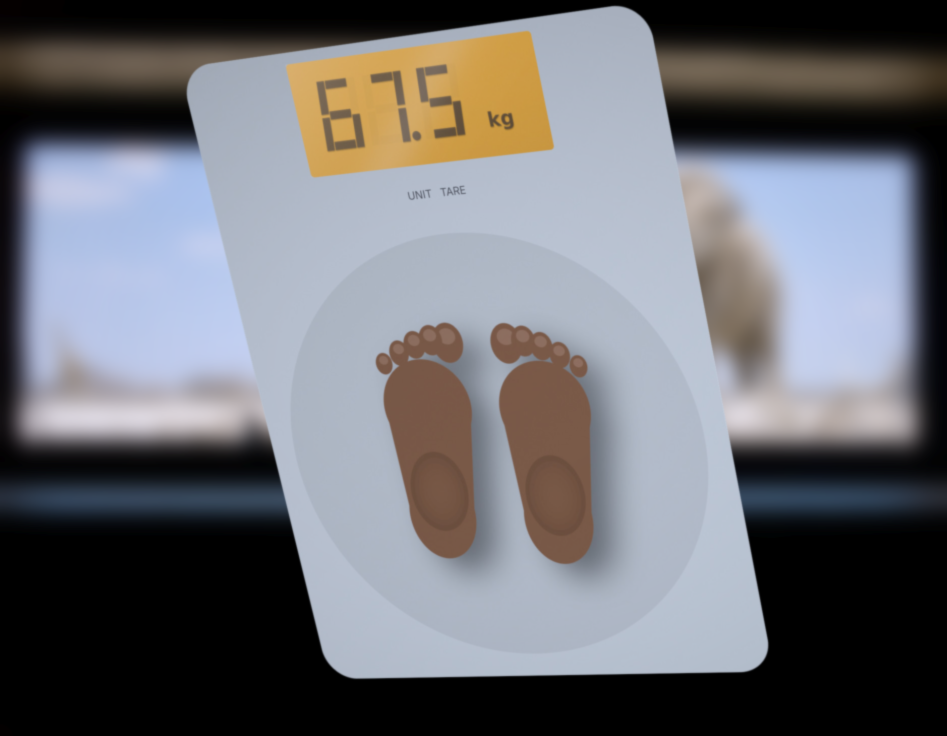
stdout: 67.5 kg
